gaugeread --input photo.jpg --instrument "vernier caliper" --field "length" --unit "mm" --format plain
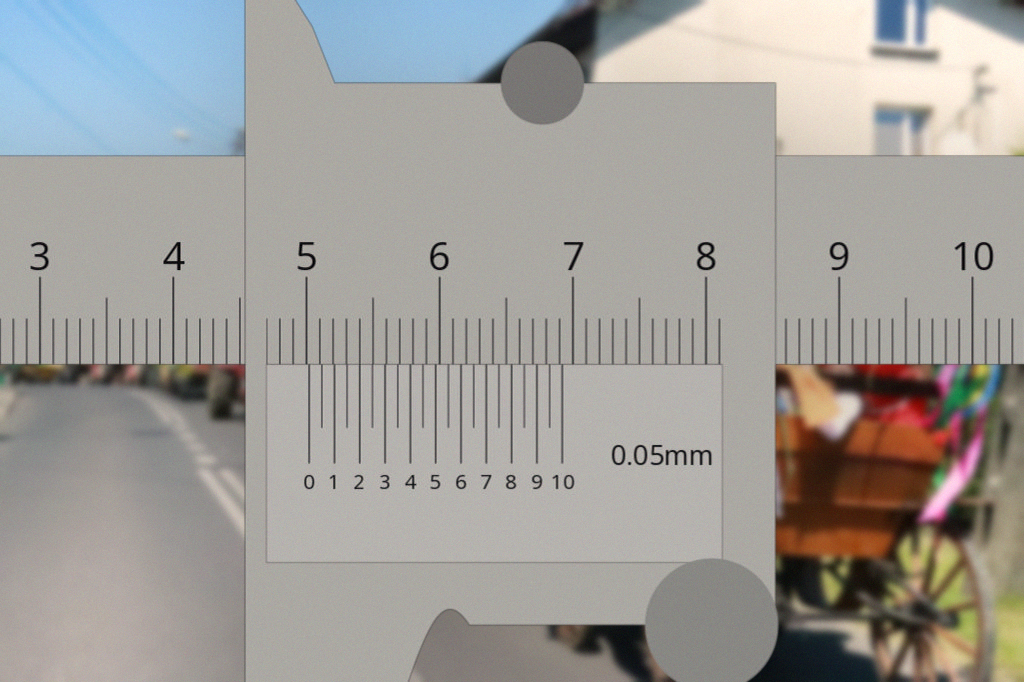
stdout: 50.2 mm
